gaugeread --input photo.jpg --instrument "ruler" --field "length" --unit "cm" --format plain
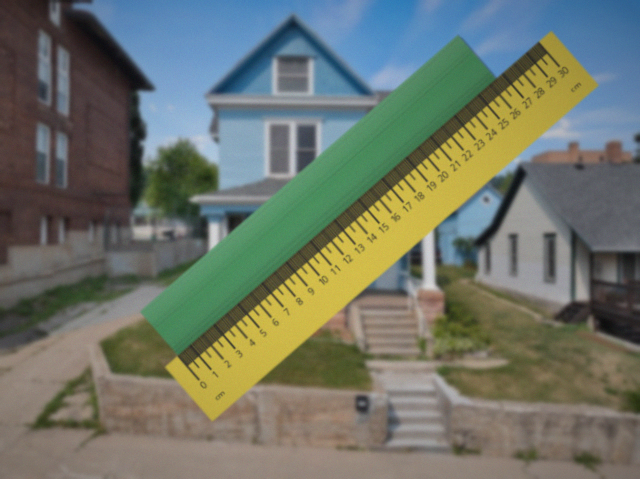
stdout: 26.5 cm
